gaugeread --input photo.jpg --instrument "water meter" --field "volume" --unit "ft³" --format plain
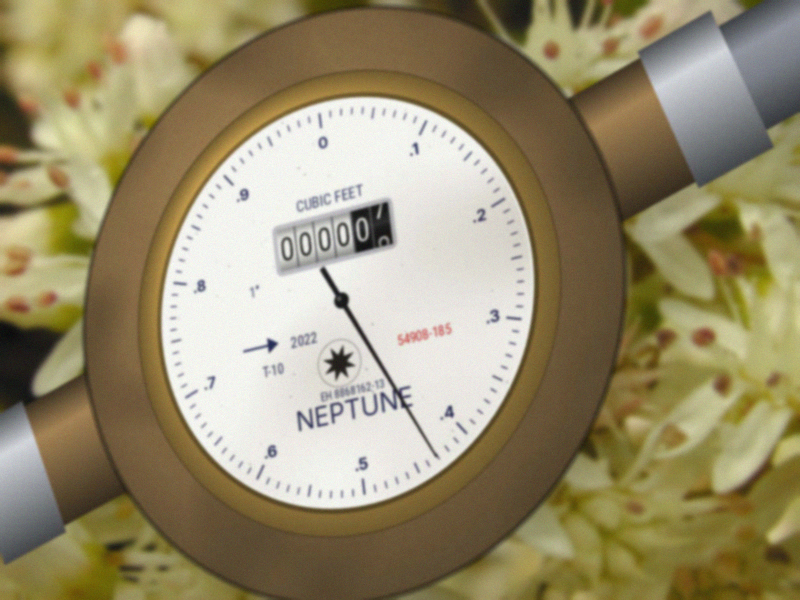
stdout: 7.43 ft³
